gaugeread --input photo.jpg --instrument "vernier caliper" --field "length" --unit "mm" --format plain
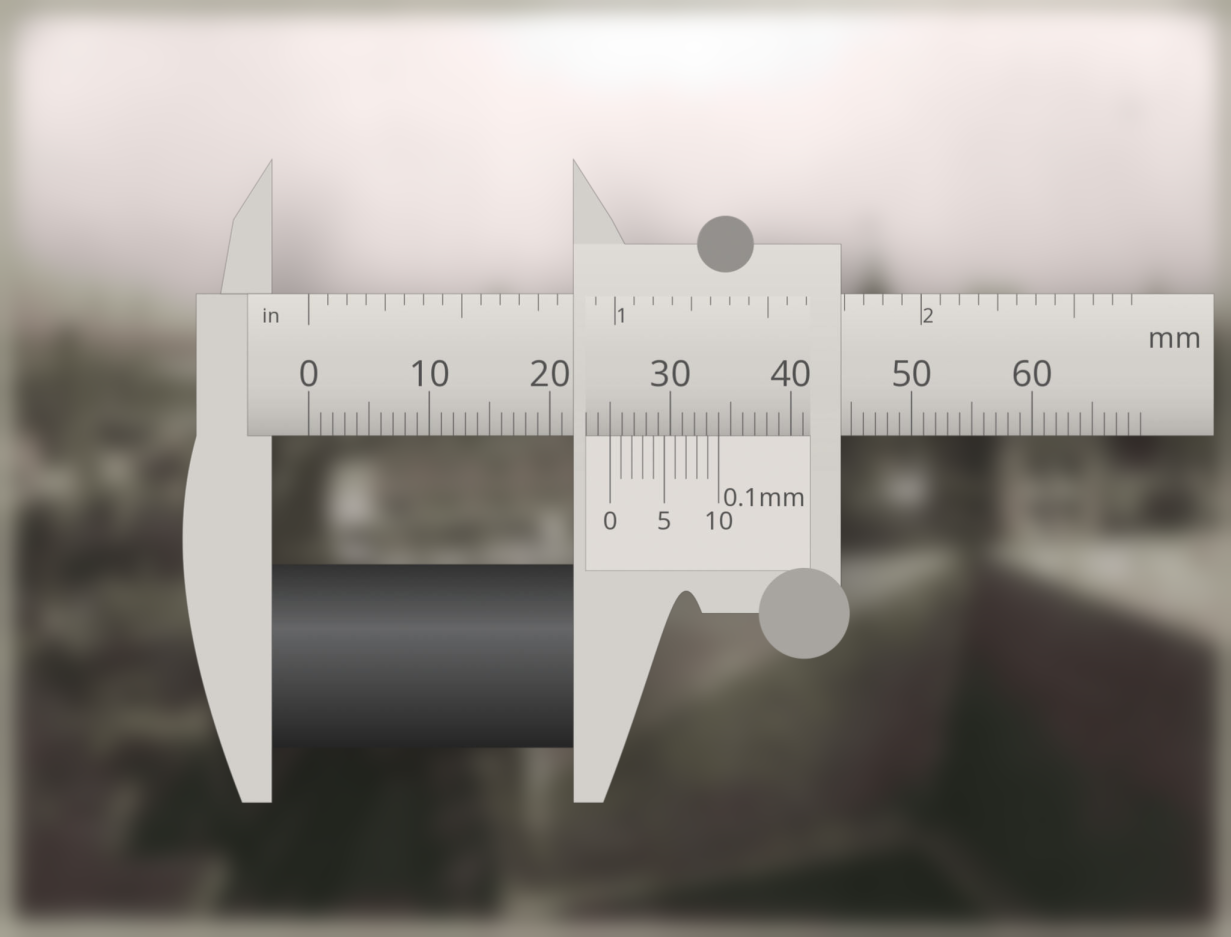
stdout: 25.0 mm
